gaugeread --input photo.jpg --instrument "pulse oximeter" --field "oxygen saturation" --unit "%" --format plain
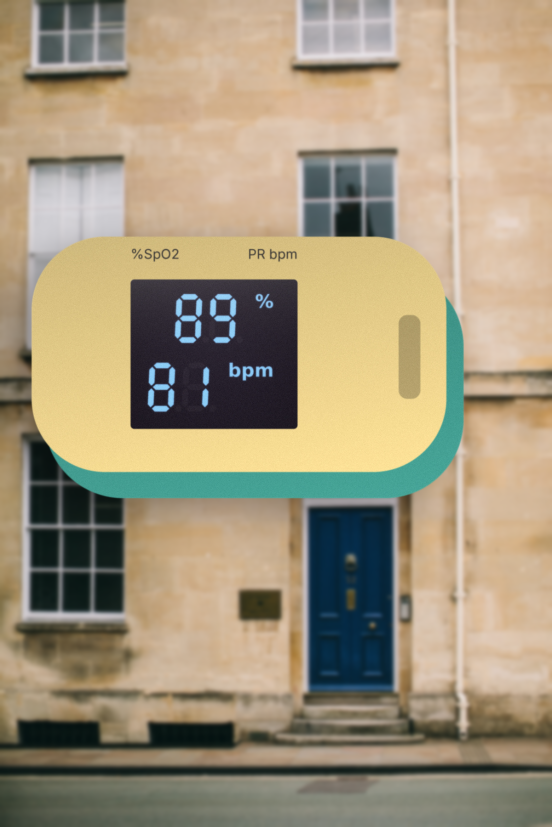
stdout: 89 %
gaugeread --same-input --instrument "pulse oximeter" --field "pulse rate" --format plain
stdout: 81 bpm
